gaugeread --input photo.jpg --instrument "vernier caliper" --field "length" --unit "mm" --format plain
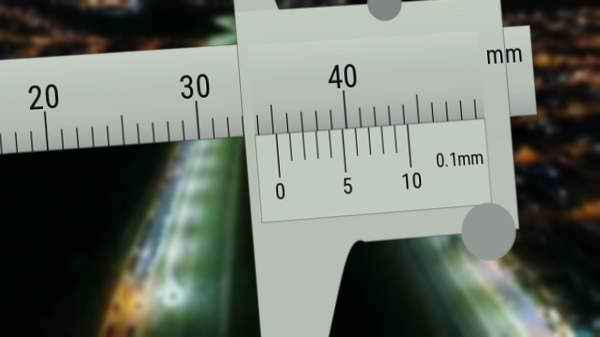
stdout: 35.2 mm
